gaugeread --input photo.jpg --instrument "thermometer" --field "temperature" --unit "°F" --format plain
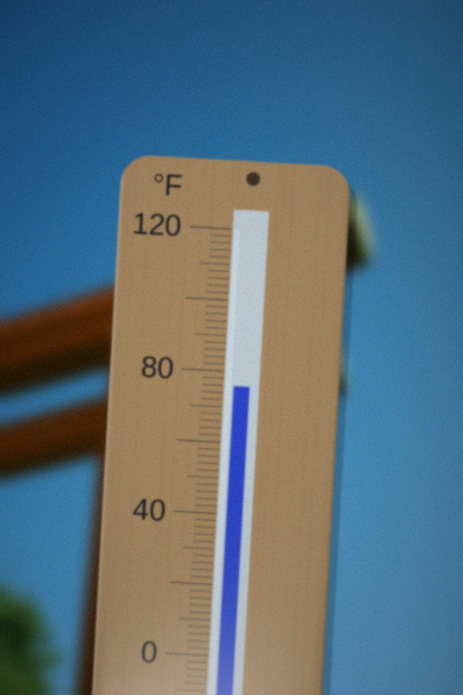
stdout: 76 °F
